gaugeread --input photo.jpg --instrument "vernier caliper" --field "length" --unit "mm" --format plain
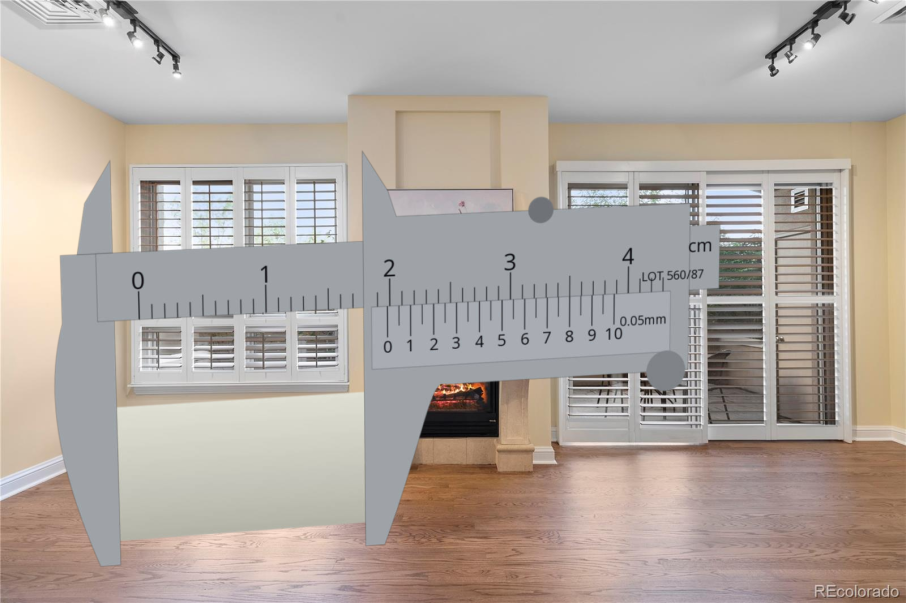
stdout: 19.8 mm
